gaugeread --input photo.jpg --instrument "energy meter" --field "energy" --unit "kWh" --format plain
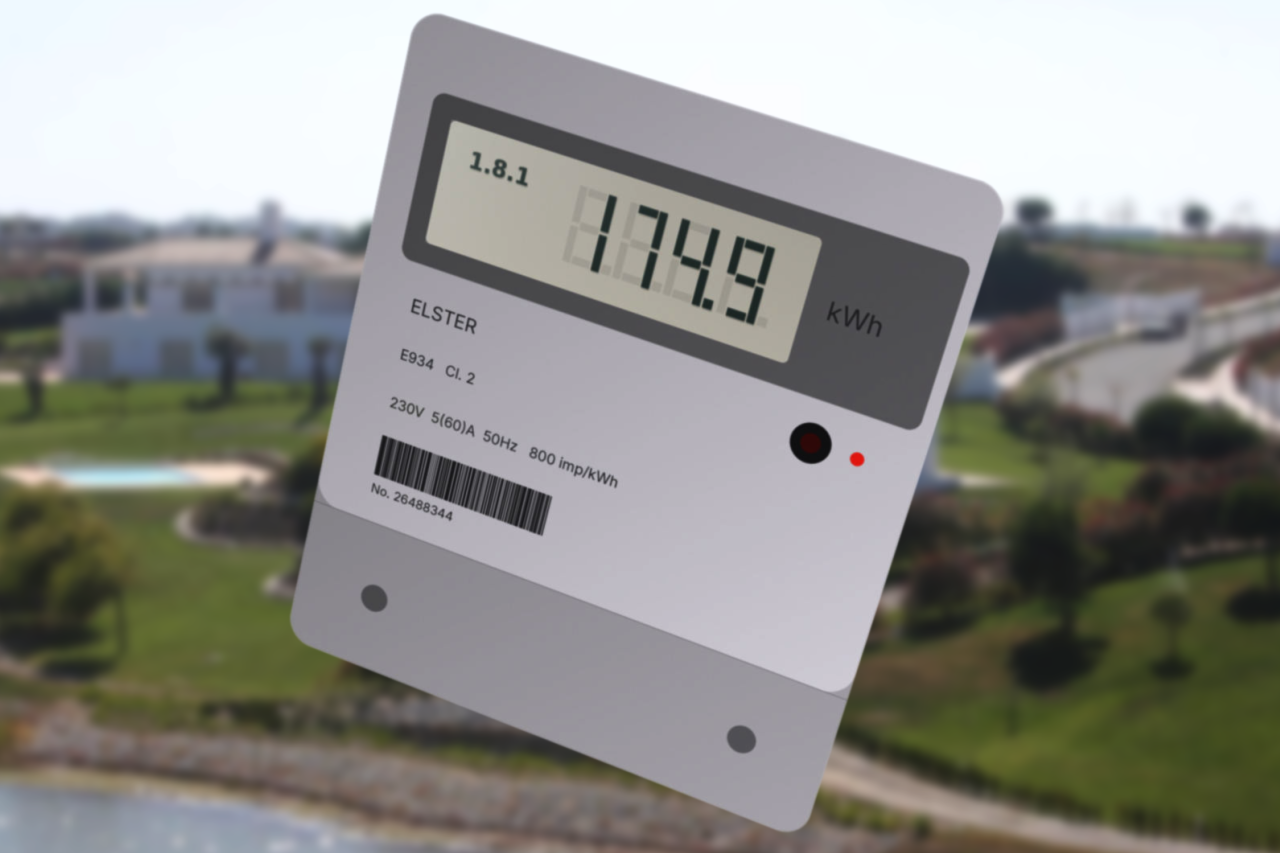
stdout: 174.9 kWh
